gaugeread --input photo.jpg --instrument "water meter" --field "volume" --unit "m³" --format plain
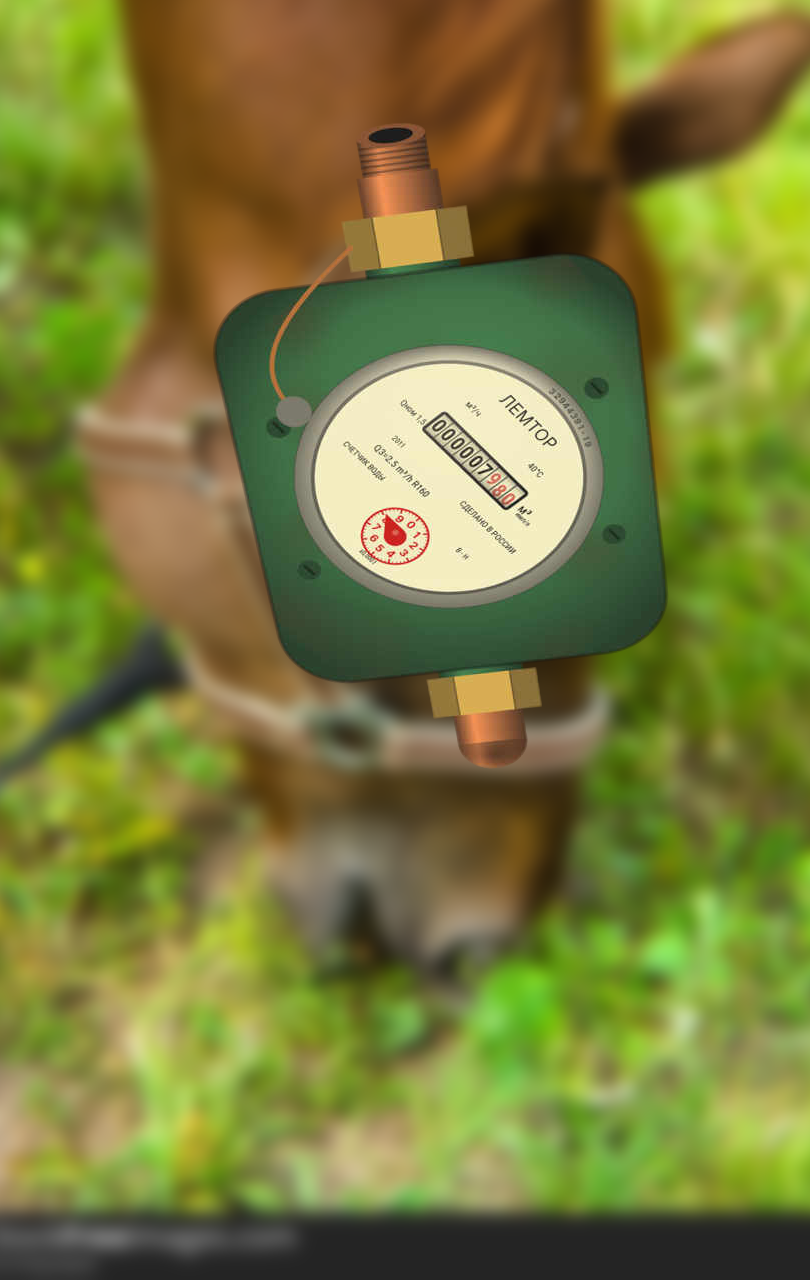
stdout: 7.9798 m³
